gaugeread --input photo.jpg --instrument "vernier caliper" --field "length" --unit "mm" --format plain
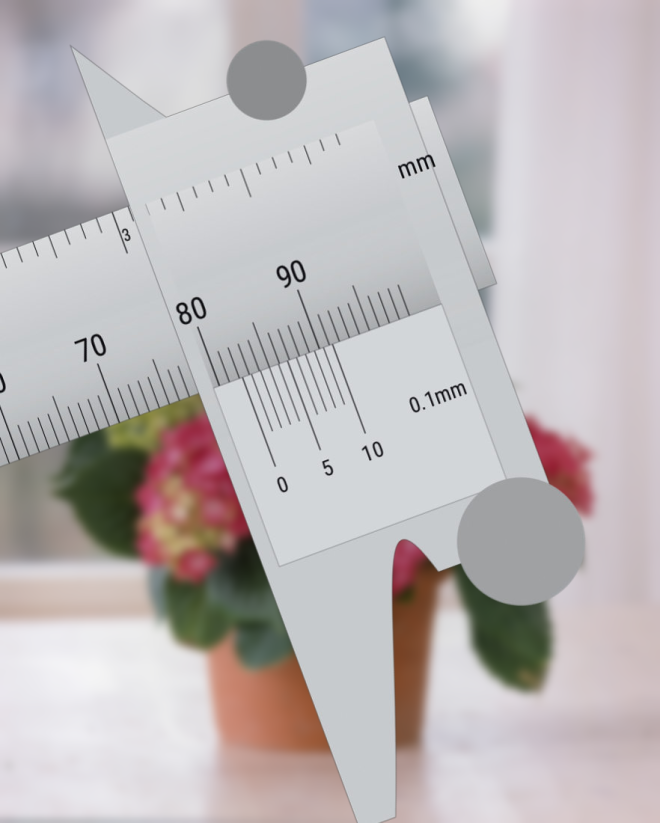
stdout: 82.3 mm
